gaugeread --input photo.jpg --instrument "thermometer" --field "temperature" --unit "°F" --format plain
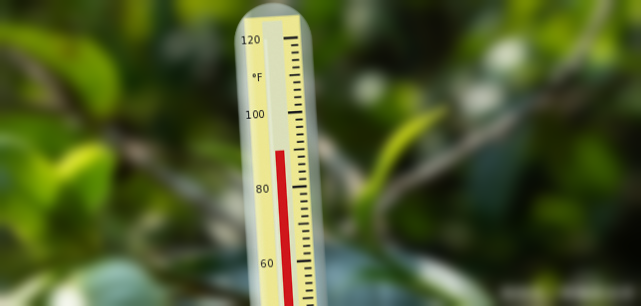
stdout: 90 °F
